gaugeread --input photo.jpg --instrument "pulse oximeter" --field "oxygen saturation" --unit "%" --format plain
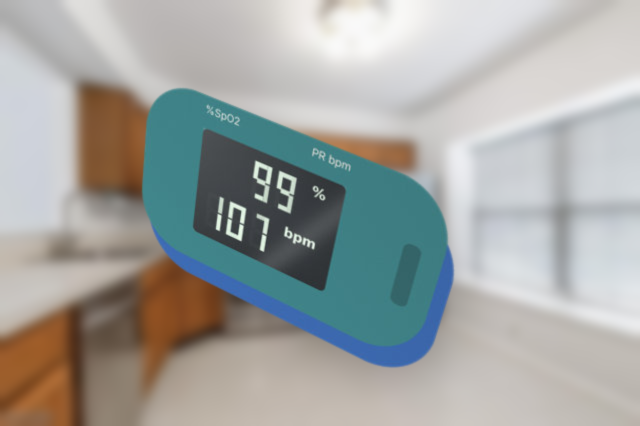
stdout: 99 %
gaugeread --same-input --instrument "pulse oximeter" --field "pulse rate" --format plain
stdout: 107 bpm
